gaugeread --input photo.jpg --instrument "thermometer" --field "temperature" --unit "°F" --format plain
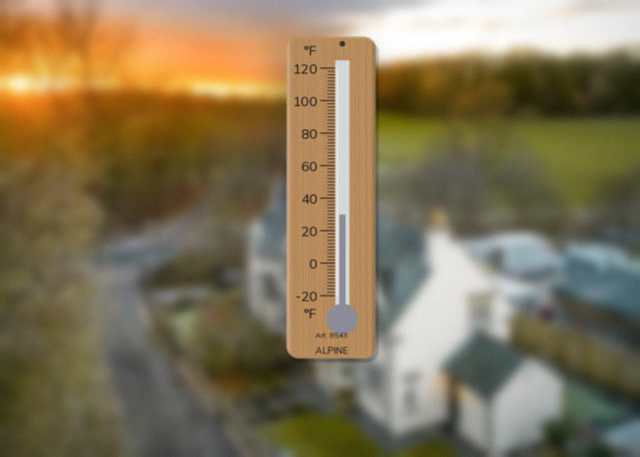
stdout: 30 °F
